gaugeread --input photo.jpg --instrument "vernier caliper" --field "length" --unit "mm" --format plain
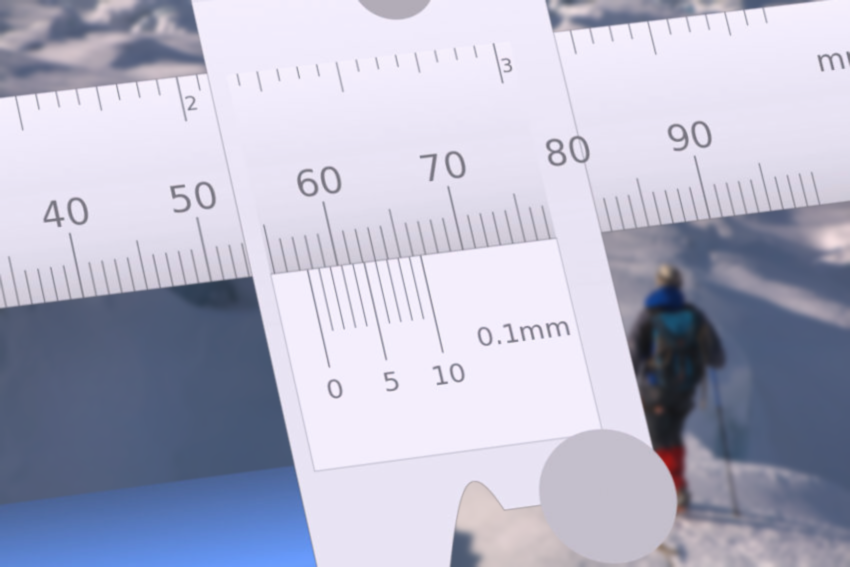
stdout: 57.6 mm
